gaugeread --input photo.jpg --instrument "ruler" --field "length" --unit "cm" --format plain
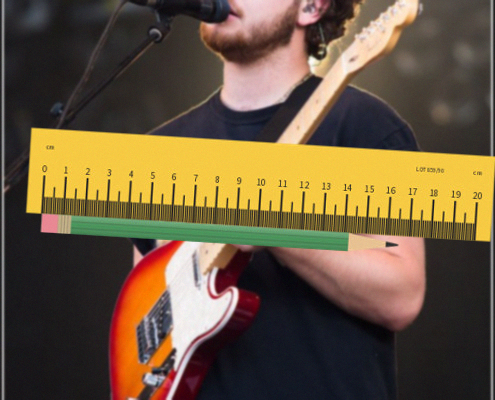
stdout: 16.5 cm
